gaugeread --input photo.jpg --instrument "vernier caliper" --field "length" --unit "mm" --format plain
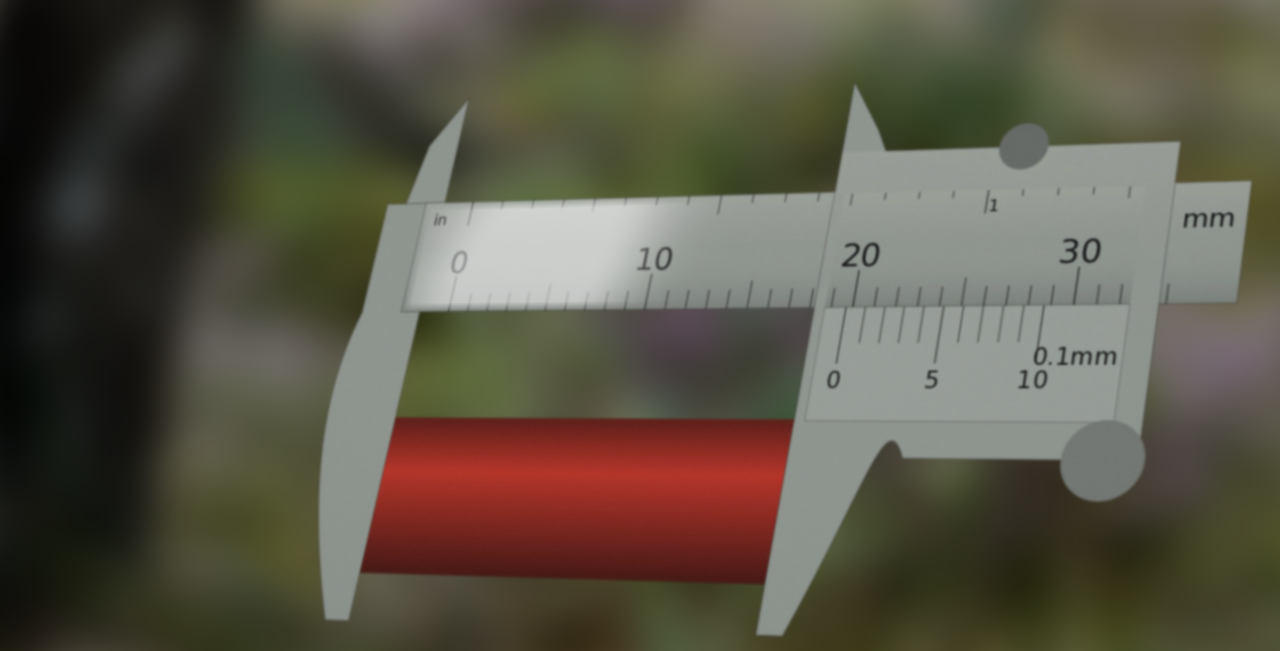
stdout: 19.7 mm
